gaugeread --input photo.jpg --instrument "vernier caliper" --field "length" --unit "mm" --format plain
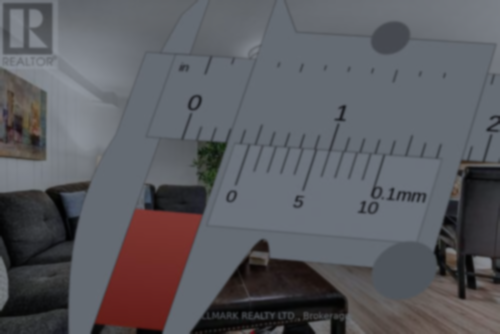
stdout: 4.6 mm
